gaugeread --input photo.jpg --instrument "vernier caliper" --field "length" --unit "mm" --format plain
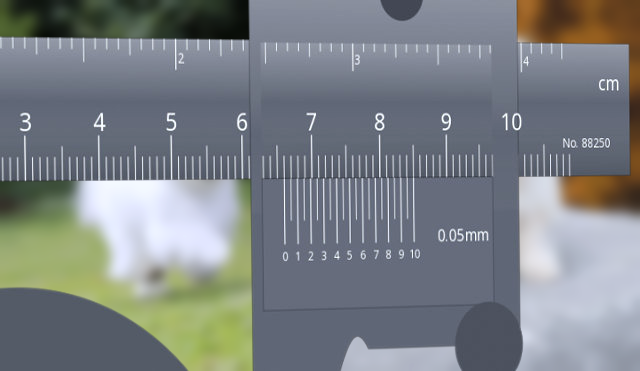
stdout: 66.0 mm
